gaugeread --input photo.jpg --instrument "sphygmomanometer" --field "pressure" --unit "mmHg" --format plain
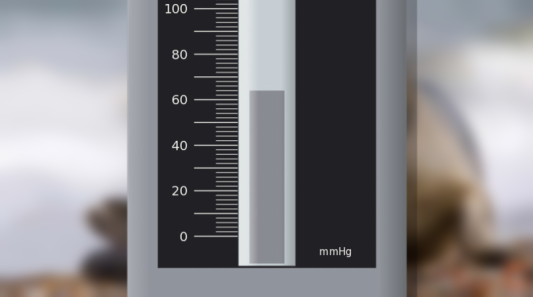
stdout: 64 mmHg
